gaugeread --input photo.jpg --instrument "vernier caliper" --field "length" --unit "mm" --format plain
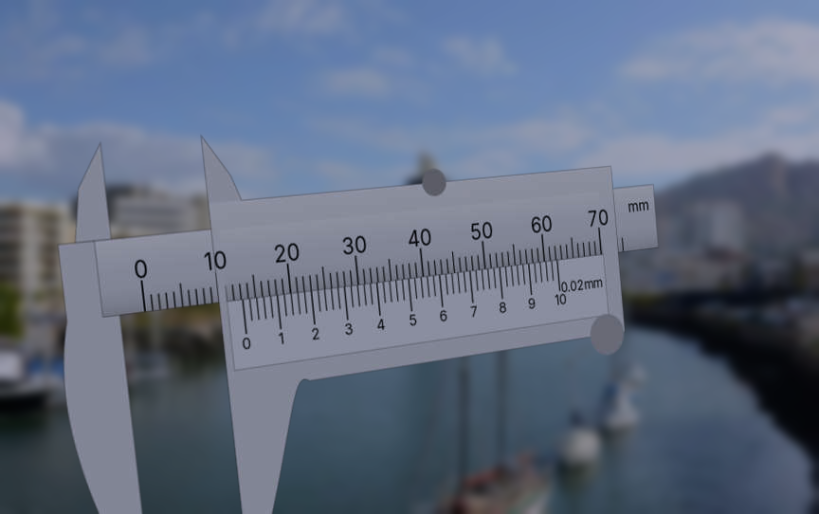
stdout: 13.2 mm
